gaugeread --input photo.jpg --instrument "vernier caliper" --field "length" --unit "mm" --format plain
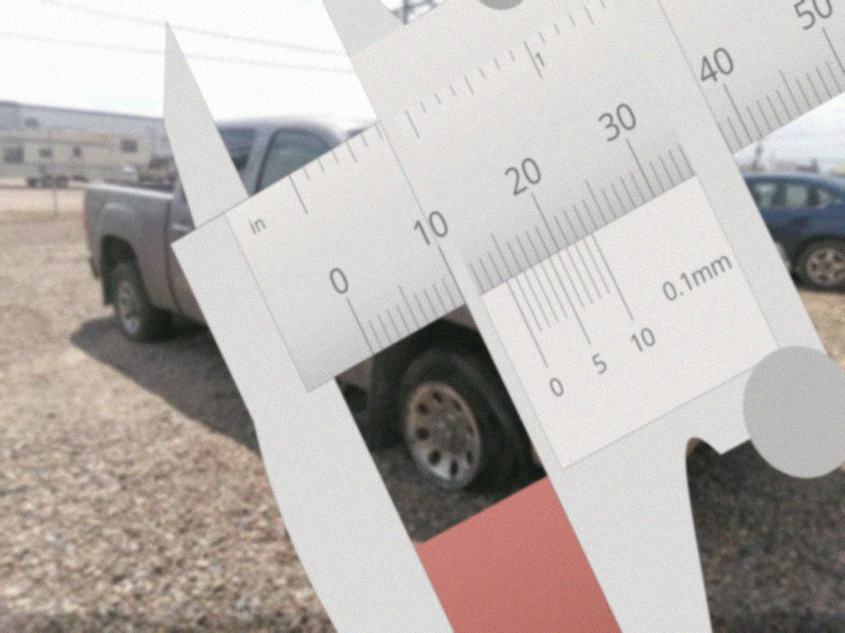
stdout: 14.4 mm
